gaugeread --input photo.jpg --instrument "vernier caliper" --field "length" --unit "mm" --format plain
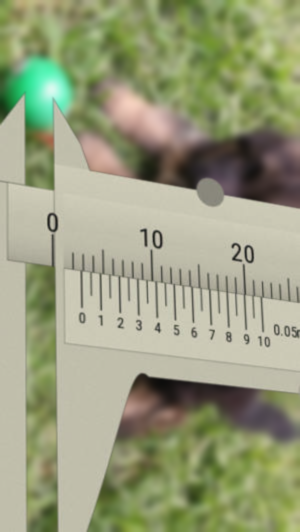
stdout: 2.8 mm
